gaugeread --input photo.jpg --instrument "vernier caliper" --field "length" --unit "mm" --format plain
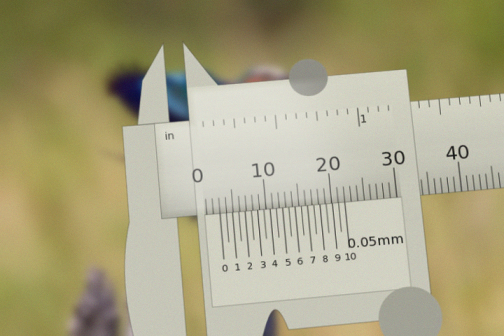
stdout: 3.0 mm
